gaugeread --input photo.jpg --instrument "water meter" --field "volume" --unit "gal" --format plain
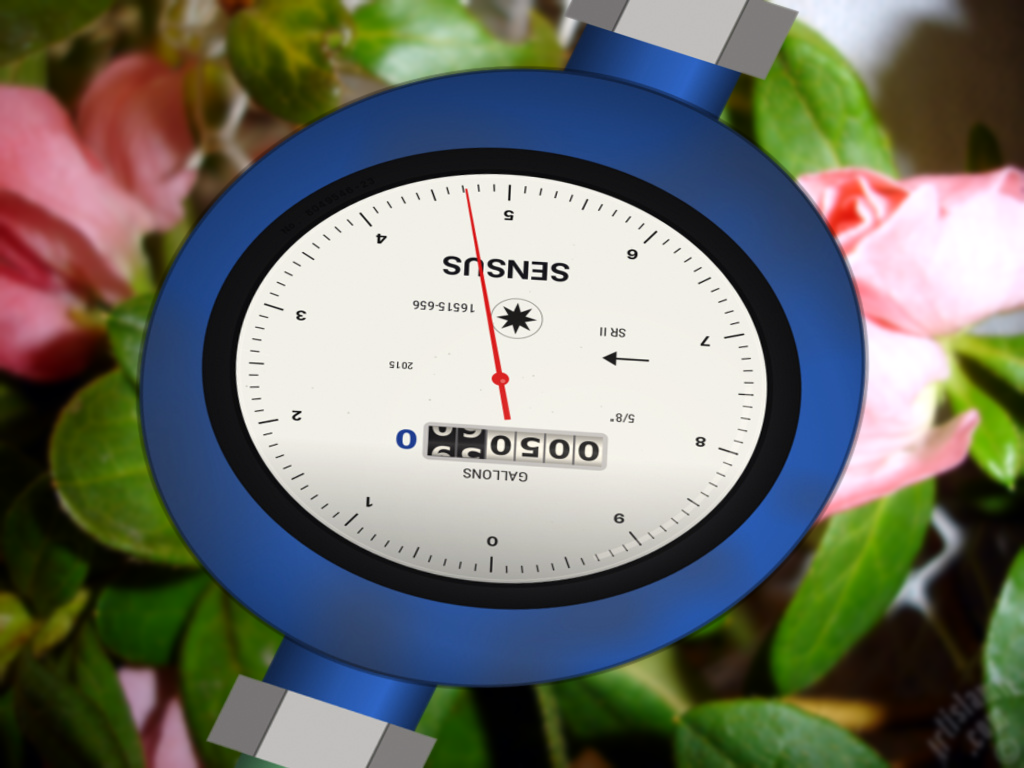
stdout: 50594.7 gal
